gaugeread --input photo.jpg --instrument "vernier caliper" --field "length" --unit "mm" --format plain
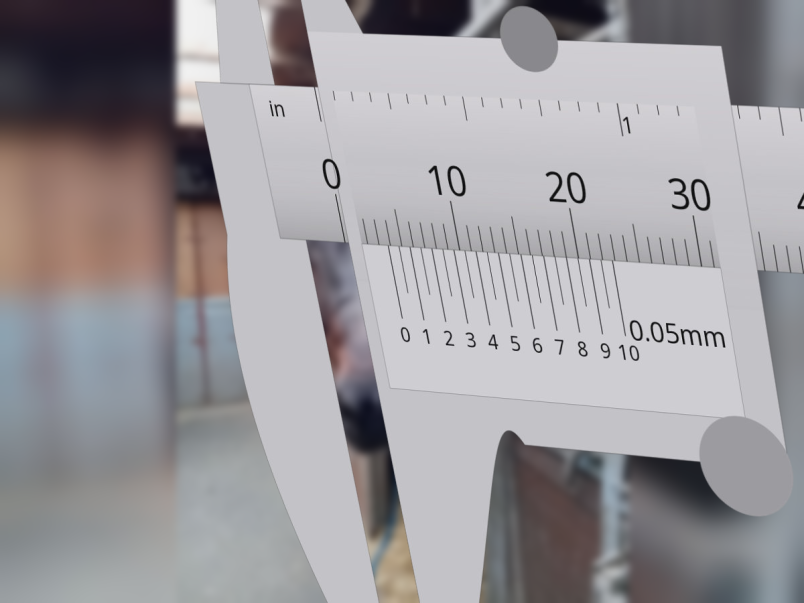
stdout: 3.8 mm
